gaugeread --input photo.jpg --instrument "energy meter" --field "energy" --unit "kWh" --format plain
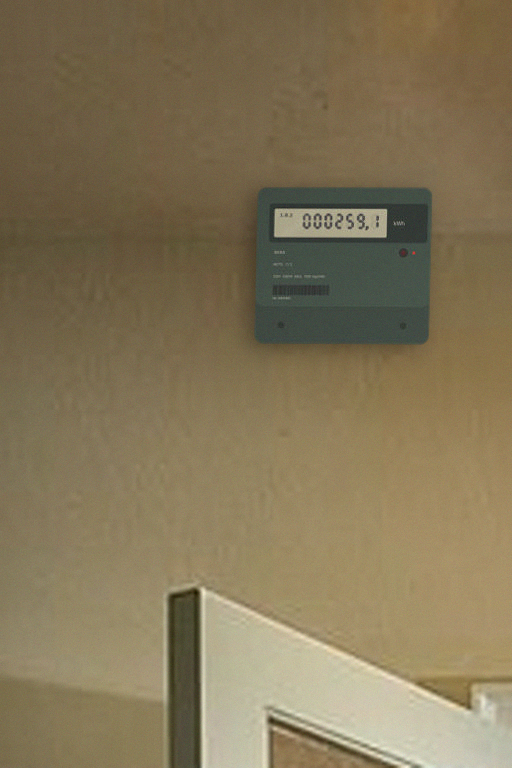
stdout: 259.1 kWh
